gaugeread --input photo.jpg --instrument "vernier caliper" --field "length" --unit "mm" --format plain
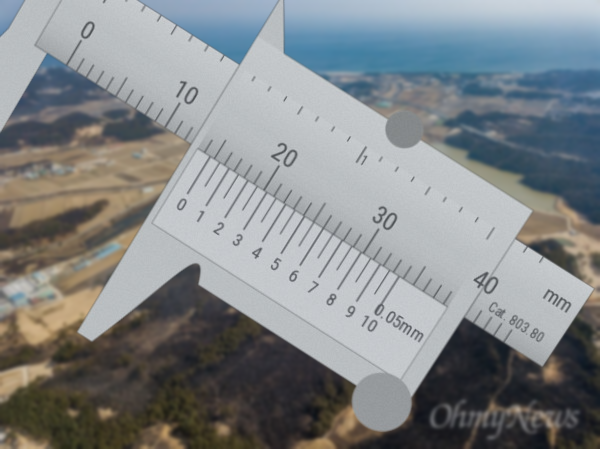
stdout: 14.6 mm
